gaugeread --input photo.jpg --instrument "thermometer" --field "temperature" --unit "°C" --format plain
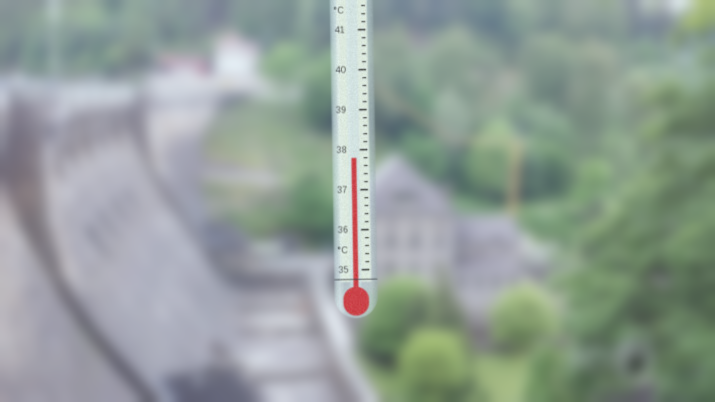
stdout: 37.8 °C
